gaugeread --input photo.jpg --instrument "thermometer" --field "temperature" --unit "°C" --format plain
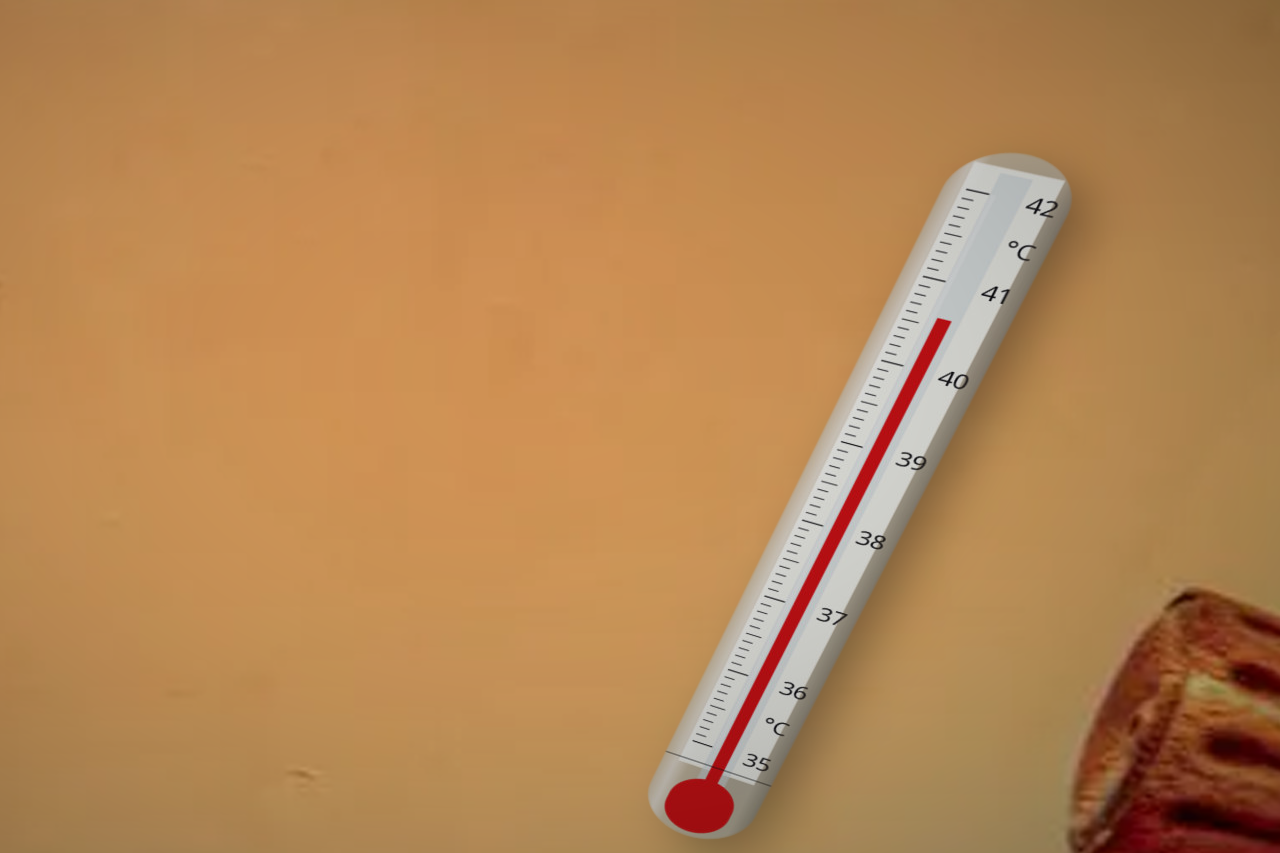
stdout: 40.6 °C
